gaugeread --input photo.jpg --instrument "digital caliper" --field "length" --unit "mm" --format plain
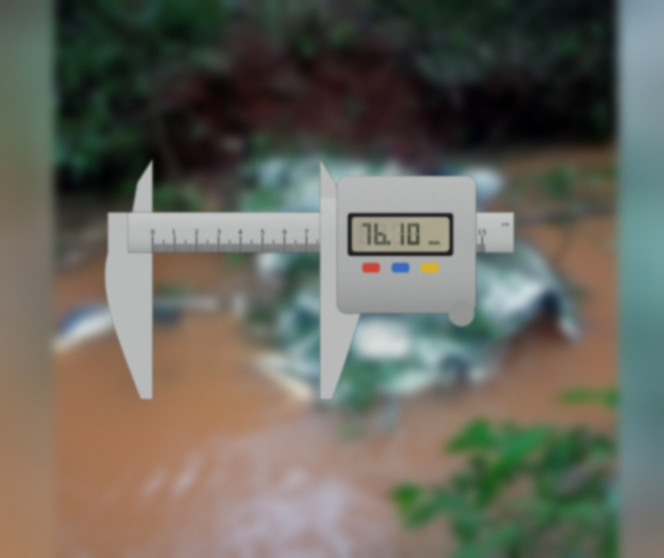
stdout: 76.10 mm
